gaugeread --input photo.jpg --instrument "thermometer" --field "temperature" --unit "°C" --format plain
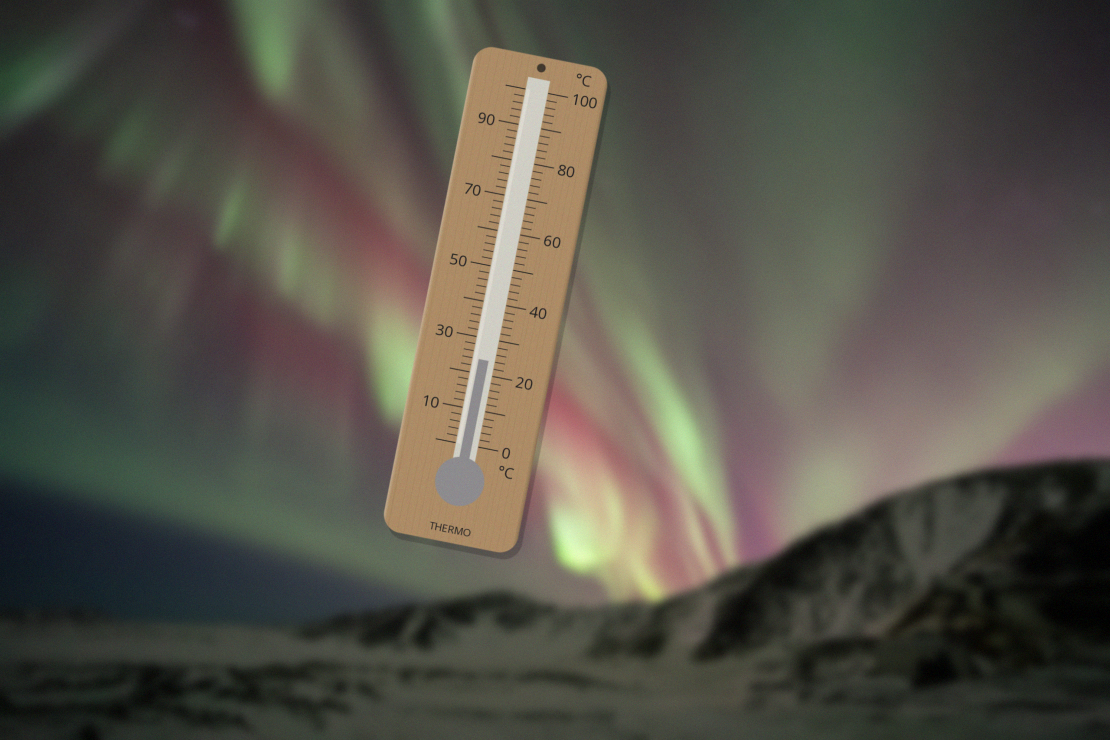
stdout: 24 °C
